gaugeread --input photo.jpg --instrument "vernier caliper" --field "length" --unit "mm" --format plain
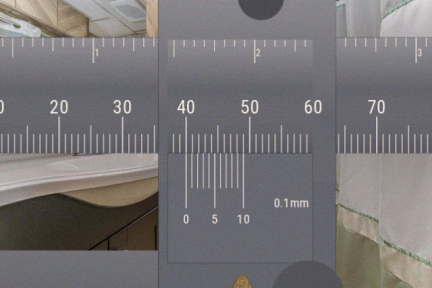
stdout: 40.0 mm
